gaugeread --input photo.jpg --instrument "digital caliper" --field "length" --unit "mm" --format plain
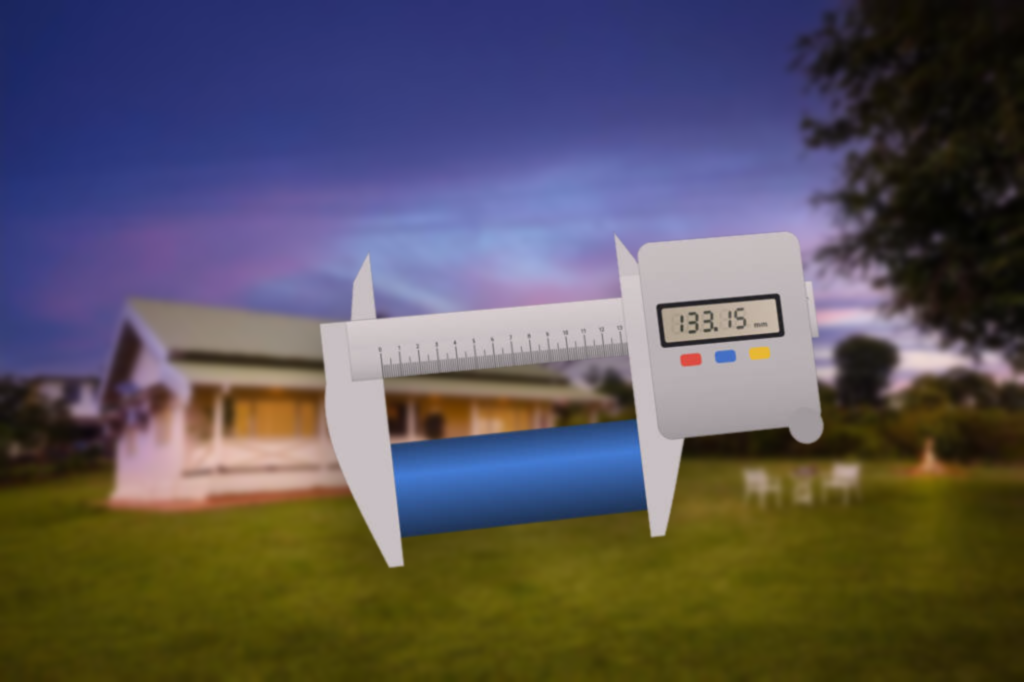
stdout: 133.15 mm
